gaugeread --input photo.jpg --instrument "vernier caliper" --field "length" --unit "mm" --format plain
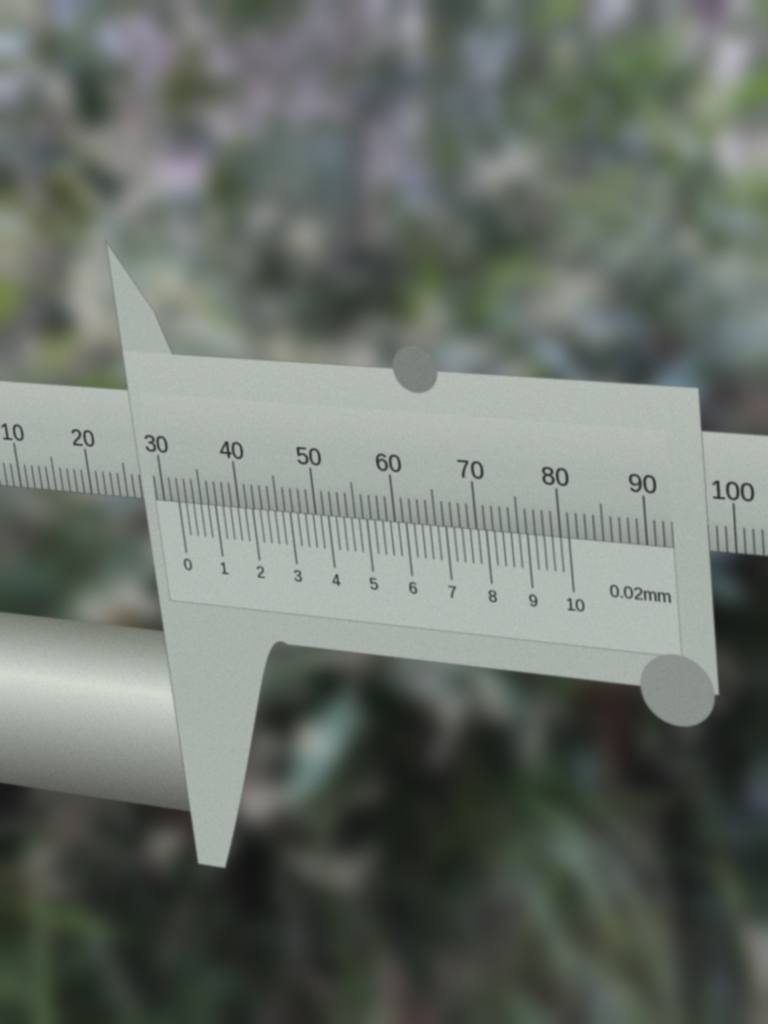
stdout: 32.0 mm
